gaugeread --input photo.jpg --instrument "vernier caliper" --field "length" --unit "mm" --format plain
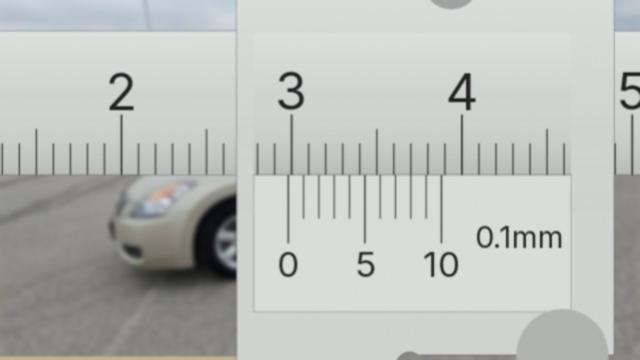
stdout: 29.8 mm
